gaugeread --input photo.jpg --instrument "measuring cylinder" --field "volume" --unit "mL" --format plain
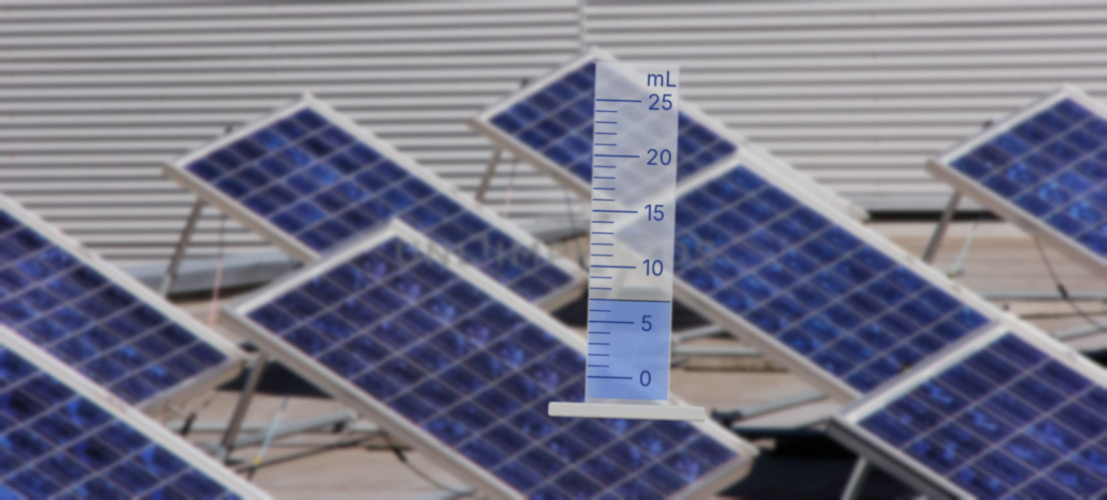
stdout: 7 mL
